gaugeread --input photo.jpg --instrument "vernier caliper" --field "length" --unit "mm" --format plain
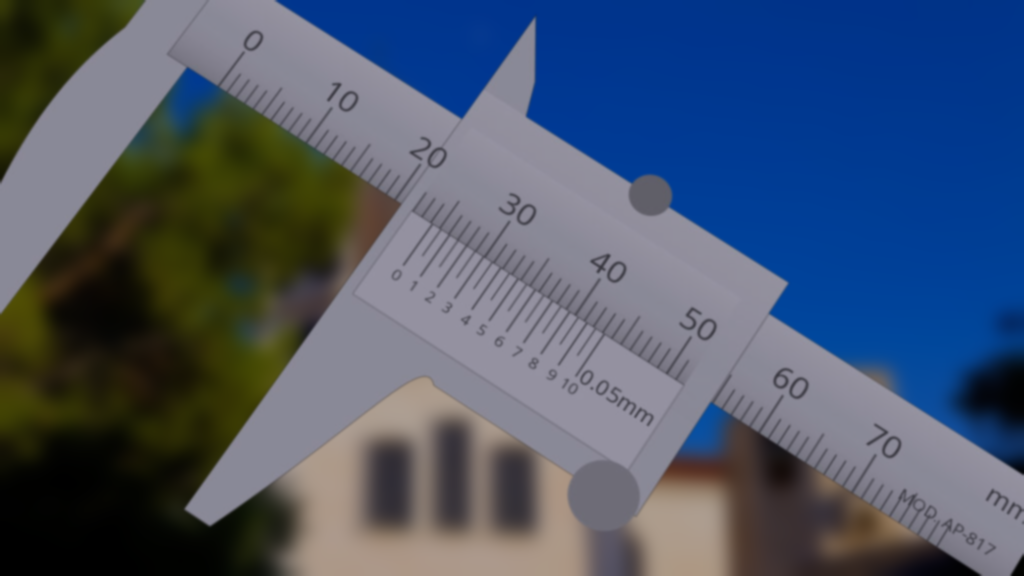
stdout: 24.2 mm
